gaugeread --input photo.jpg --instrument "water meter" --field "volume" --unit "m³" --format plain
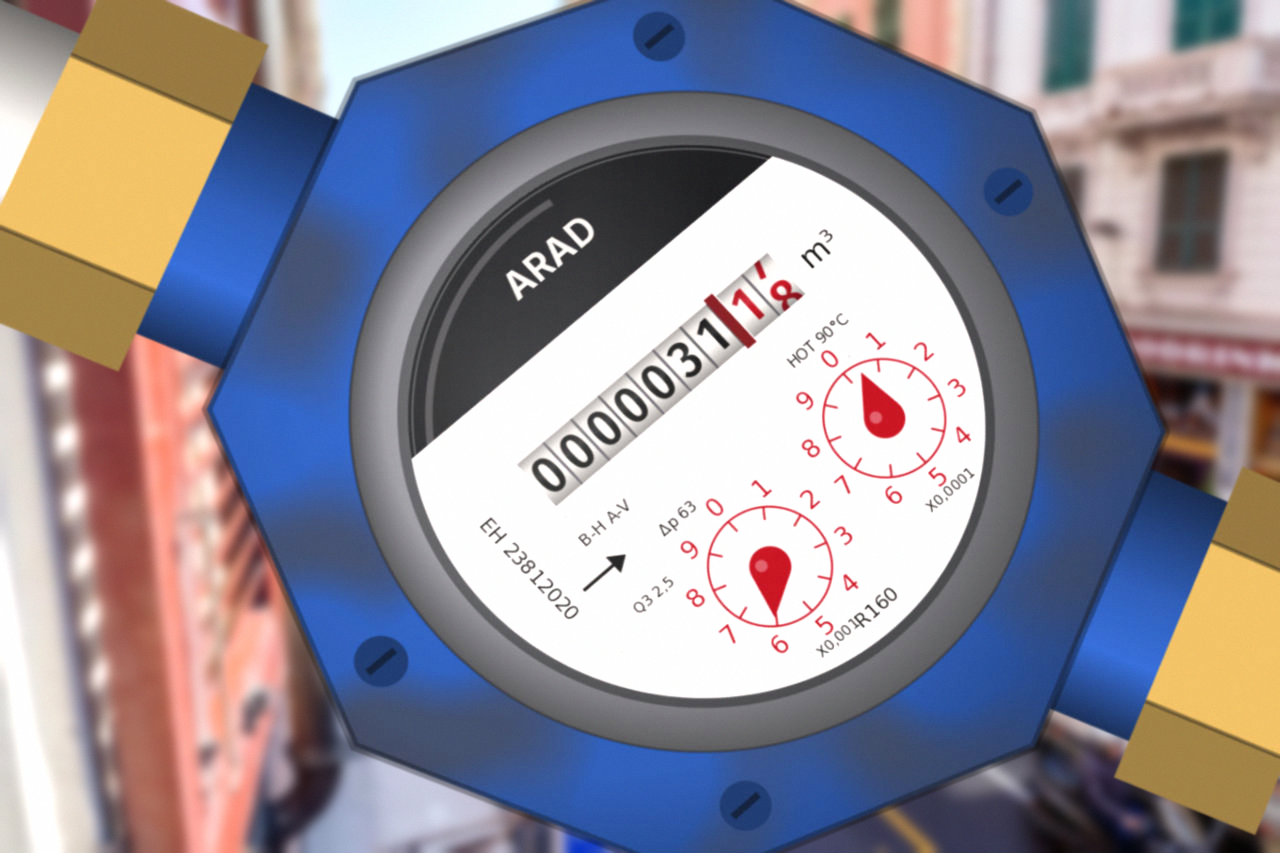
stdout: 31.1760 m³
